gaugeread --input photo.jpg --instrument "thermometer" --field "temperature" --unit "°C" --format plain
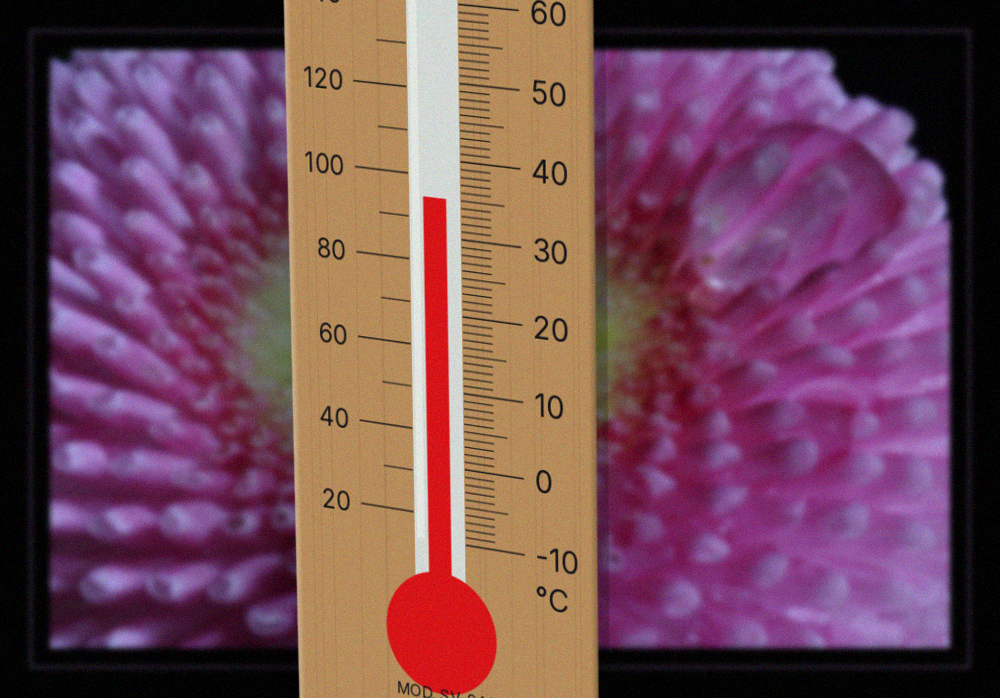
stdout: 35 °C
